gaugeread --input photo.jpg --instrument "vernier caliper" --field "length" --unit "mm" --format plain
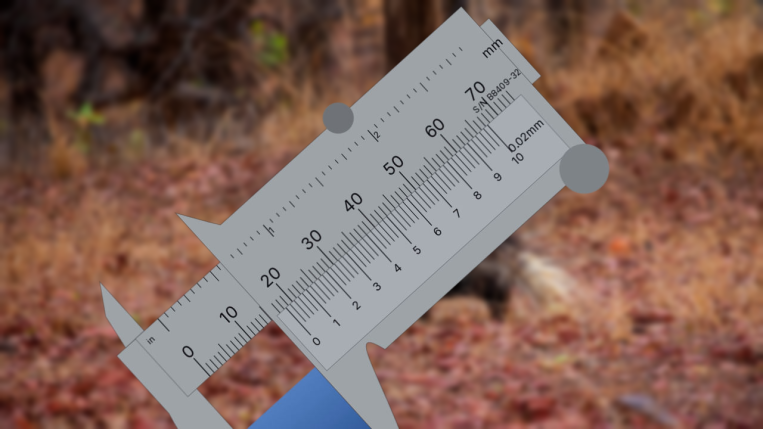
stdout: 18.4 mm
